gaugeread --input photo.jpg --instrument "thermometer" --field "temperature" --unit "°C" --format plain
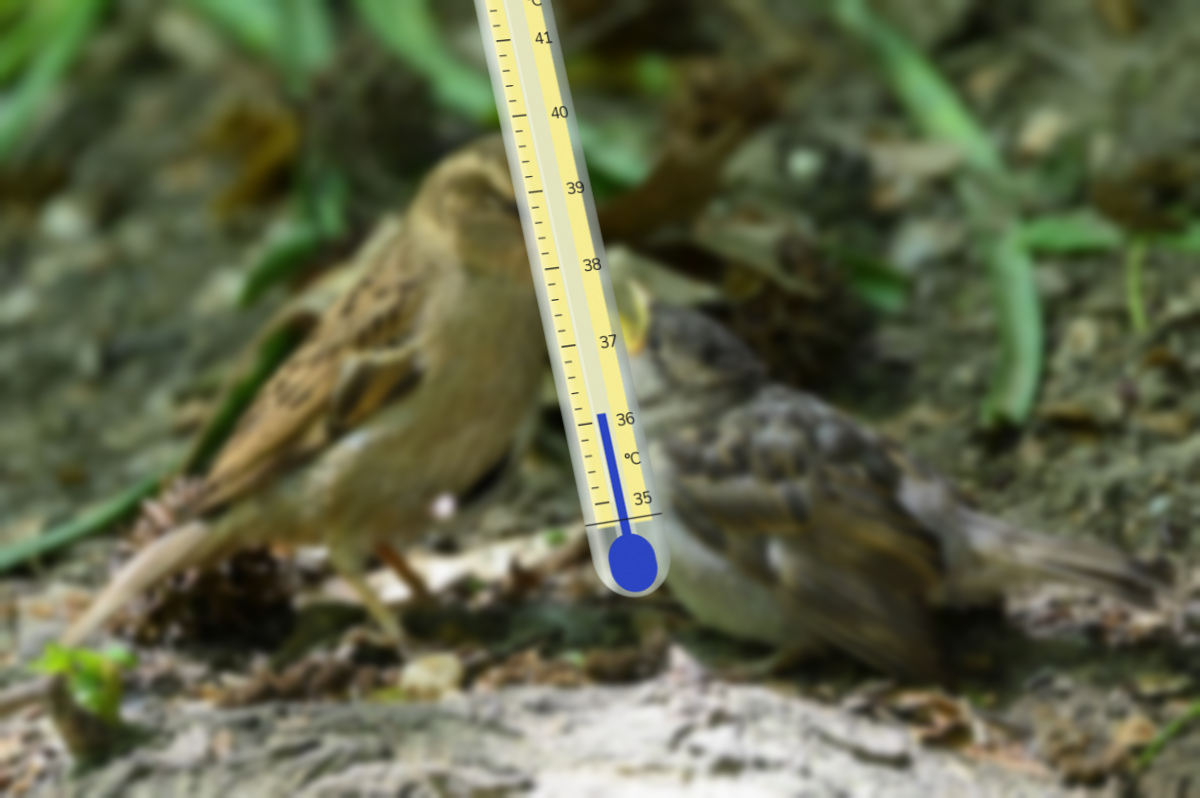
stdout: 36.1 °C
